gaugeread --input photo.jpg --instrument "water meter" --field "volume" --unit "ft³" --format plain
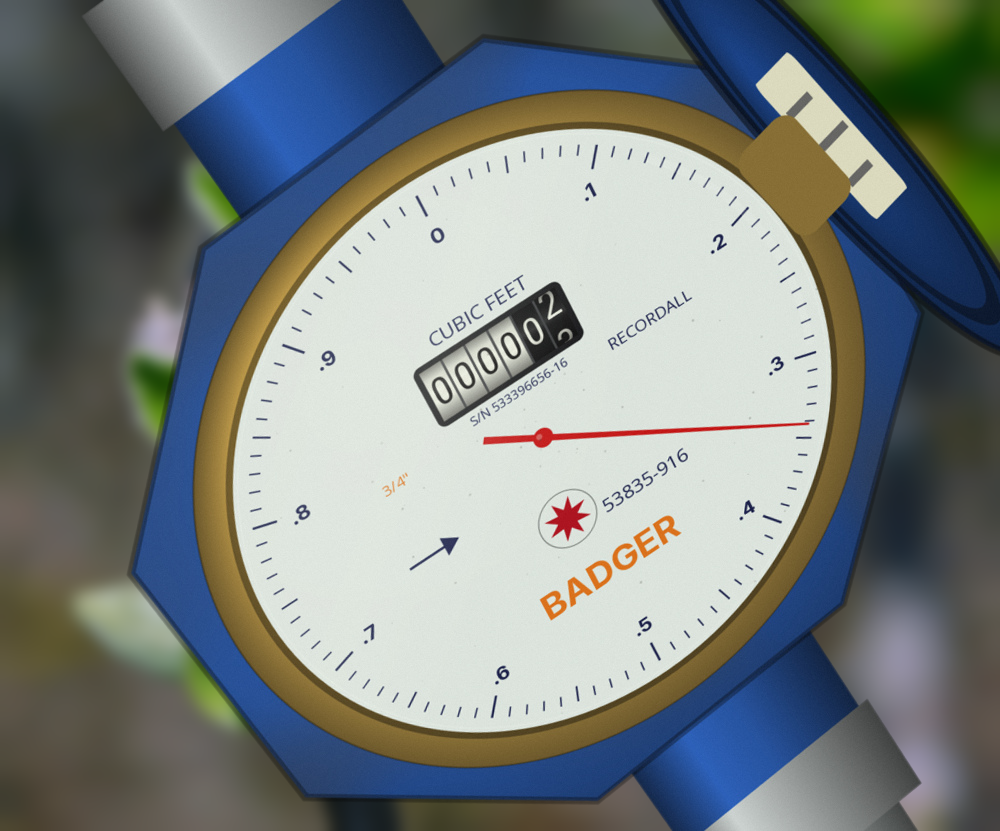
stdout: 2.34 ft³
